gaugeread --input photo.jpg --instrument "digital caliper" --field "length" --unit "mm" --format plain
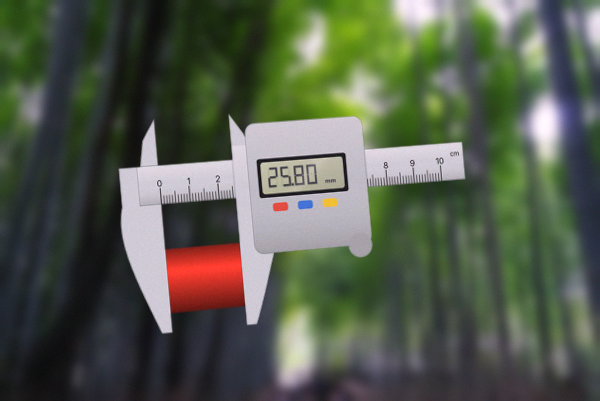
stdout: 25.80 mm
